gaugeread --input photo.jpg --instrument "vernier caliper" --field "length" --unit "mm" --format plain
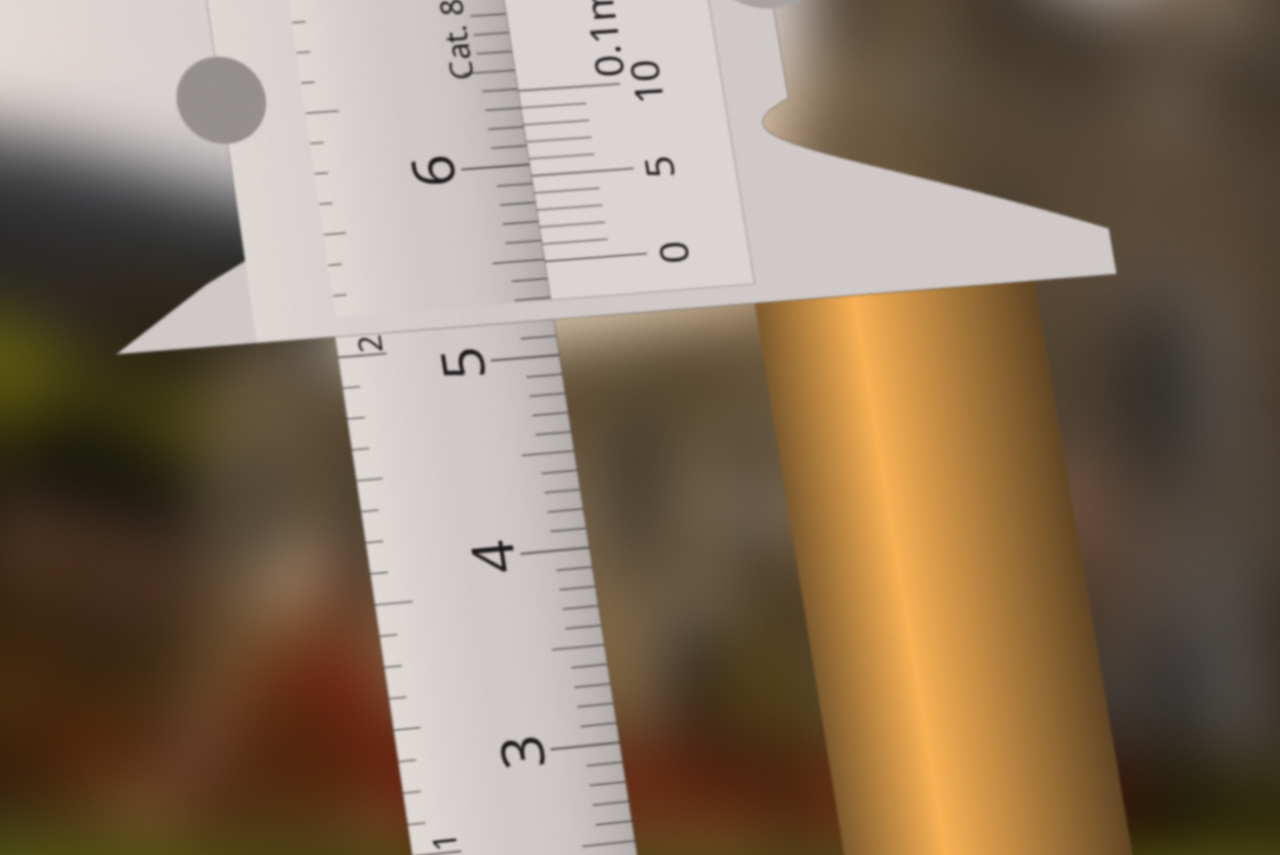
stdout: 54.9 mm
